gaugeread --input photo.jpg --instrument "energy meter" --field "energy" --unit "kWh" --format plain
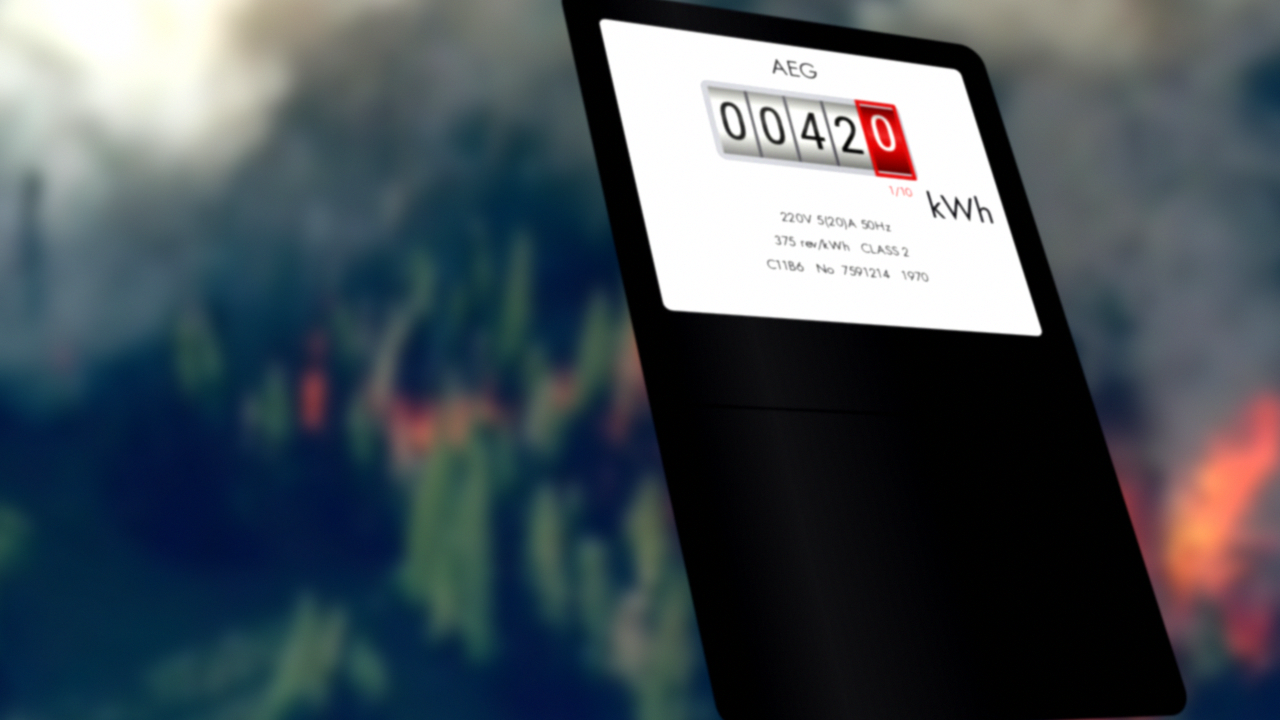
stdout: 42.0 kWh
